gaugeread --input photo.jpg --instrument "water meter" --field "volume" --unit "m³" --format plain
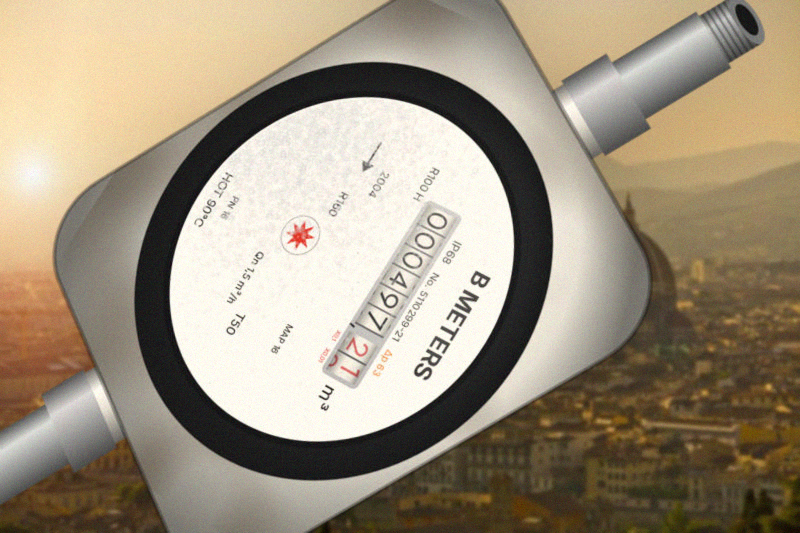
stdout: 497.21 m³
